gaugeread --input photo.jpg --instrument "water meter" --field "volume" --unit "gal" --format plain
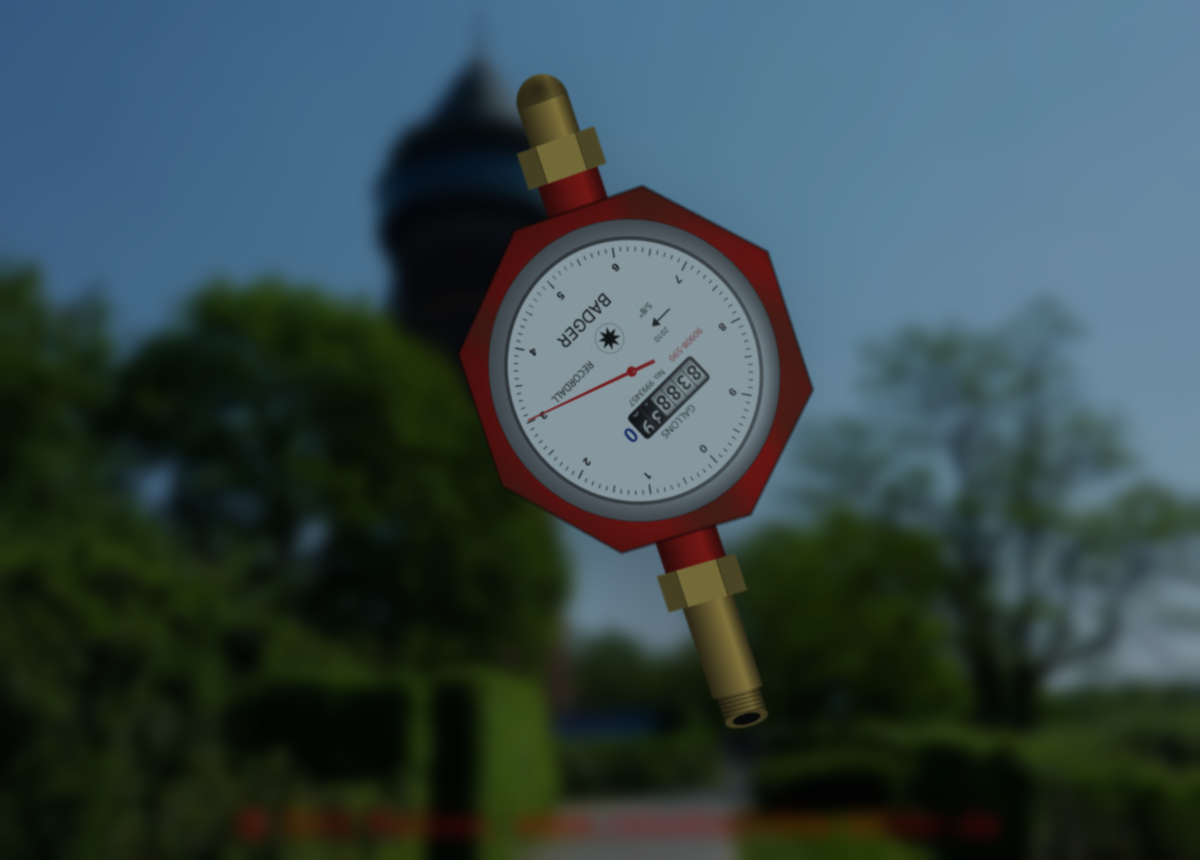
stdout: 8388393.0 gal
